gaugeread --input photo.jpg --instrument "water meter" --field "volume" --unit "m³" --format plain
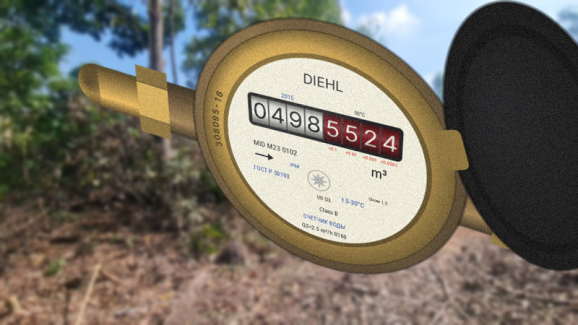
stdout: 498.5524 m³
